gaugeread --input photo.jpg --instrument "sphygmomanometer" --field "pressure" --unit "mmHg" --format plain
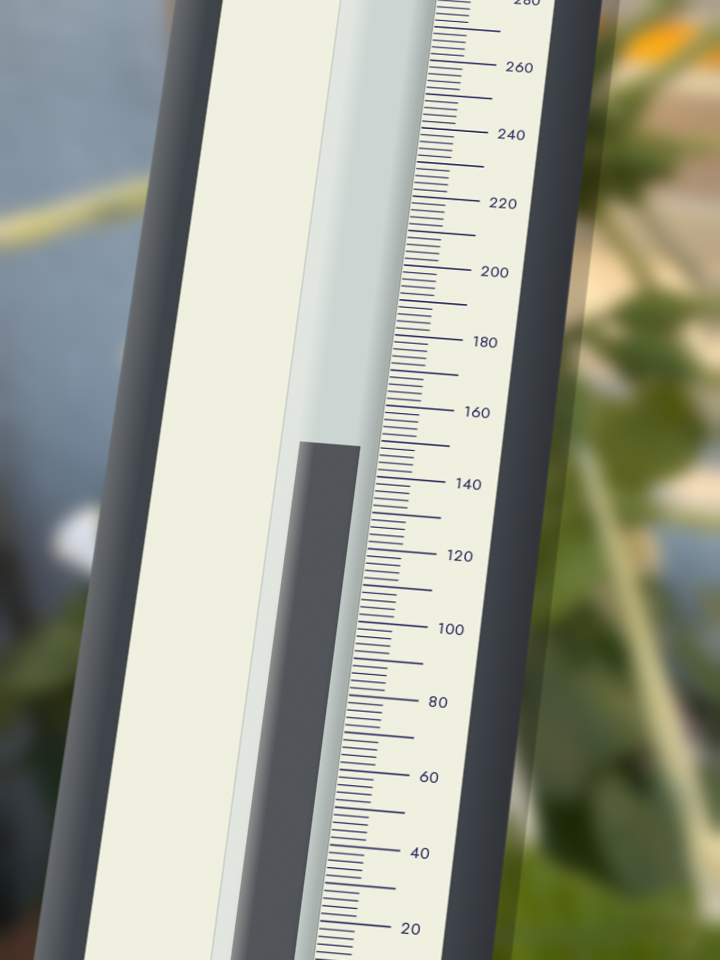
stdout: 148 mmHg
